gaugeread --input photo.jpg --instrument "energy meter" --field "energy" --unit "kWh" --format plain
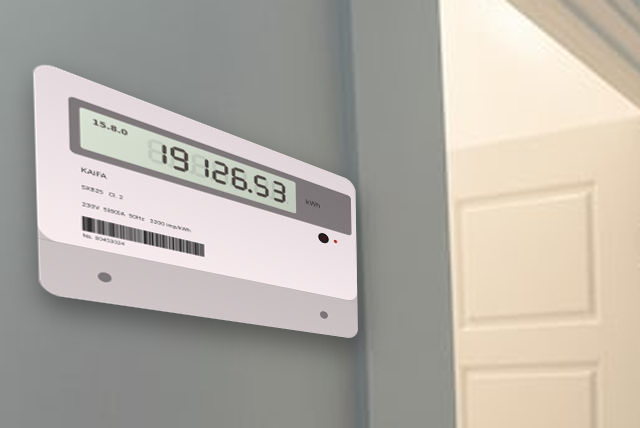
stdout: 19126.53 kWh
